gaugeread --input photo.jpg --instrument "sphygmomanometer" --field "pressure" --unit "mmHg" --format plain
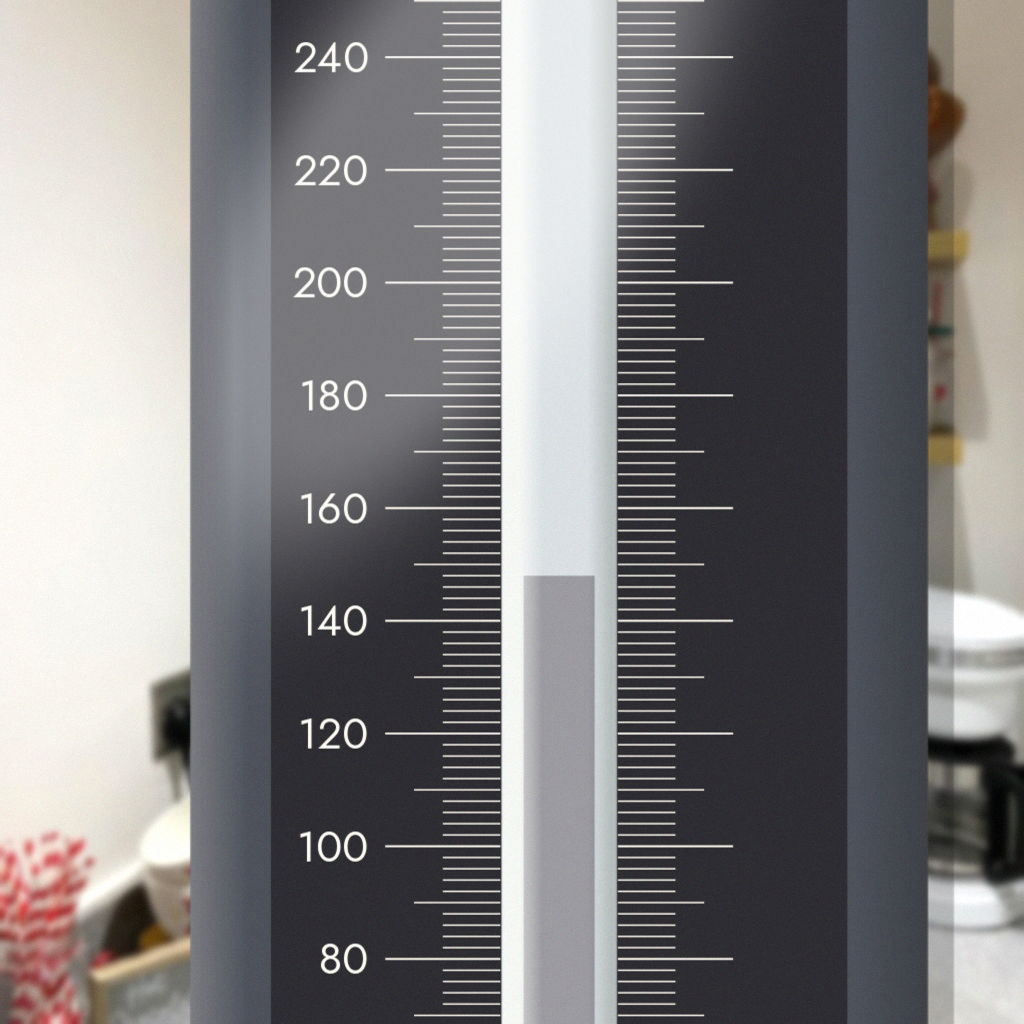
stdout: 148 mmHg
